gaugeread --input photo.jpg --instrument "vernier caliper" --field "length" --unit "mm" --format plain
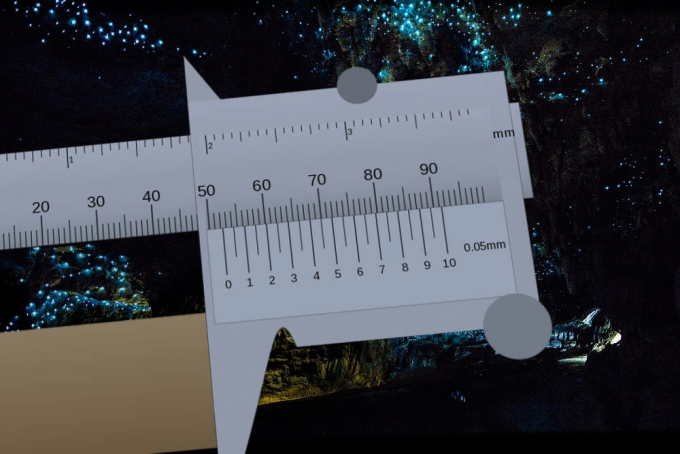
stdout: 52.4 mm
